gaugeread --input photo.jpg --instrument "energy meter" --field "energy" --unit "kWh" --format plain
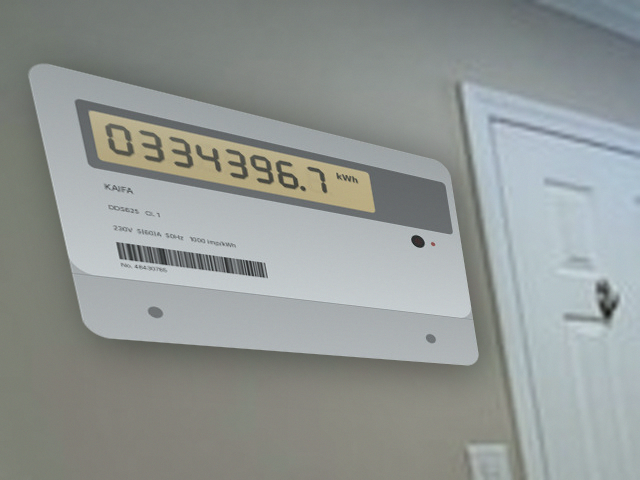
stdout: 334396.7 kWh
